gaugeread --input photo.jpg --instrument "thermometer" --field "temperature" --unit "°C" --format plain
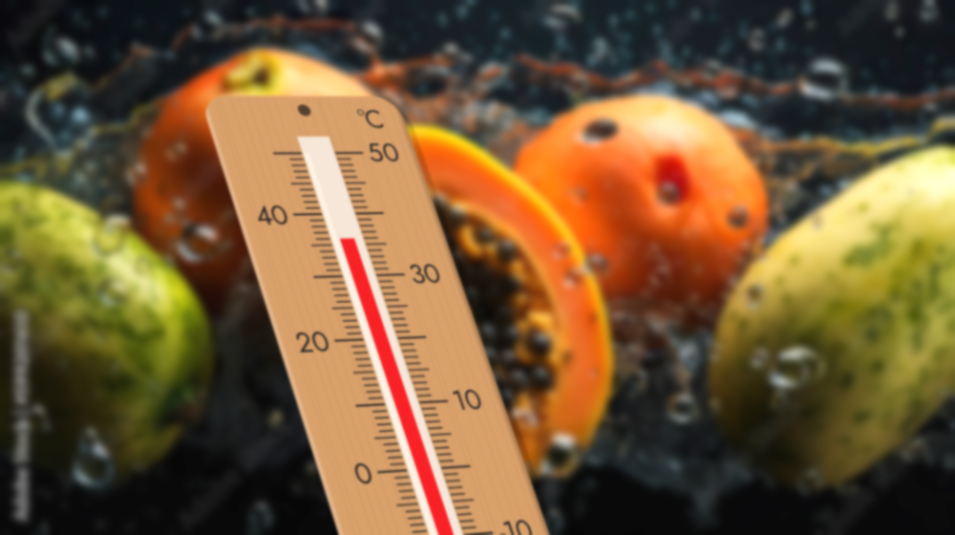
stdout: 36 °C
